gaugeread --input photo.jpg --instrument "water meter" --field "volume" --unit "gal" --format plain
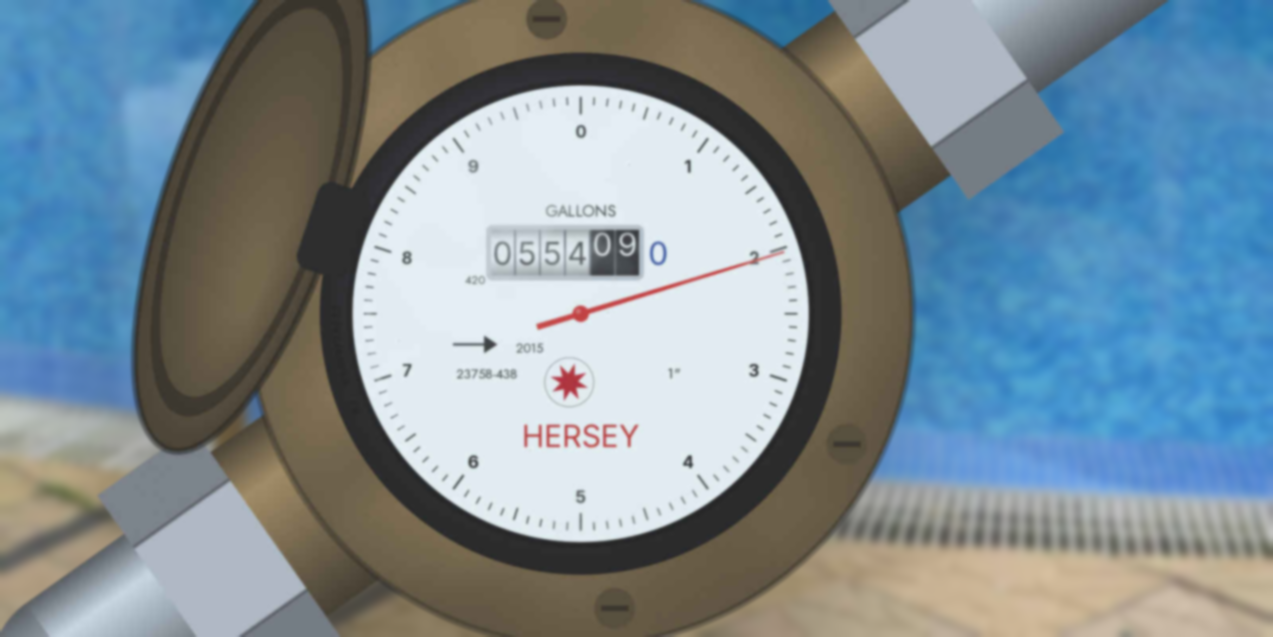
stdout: 554092.0 gal
